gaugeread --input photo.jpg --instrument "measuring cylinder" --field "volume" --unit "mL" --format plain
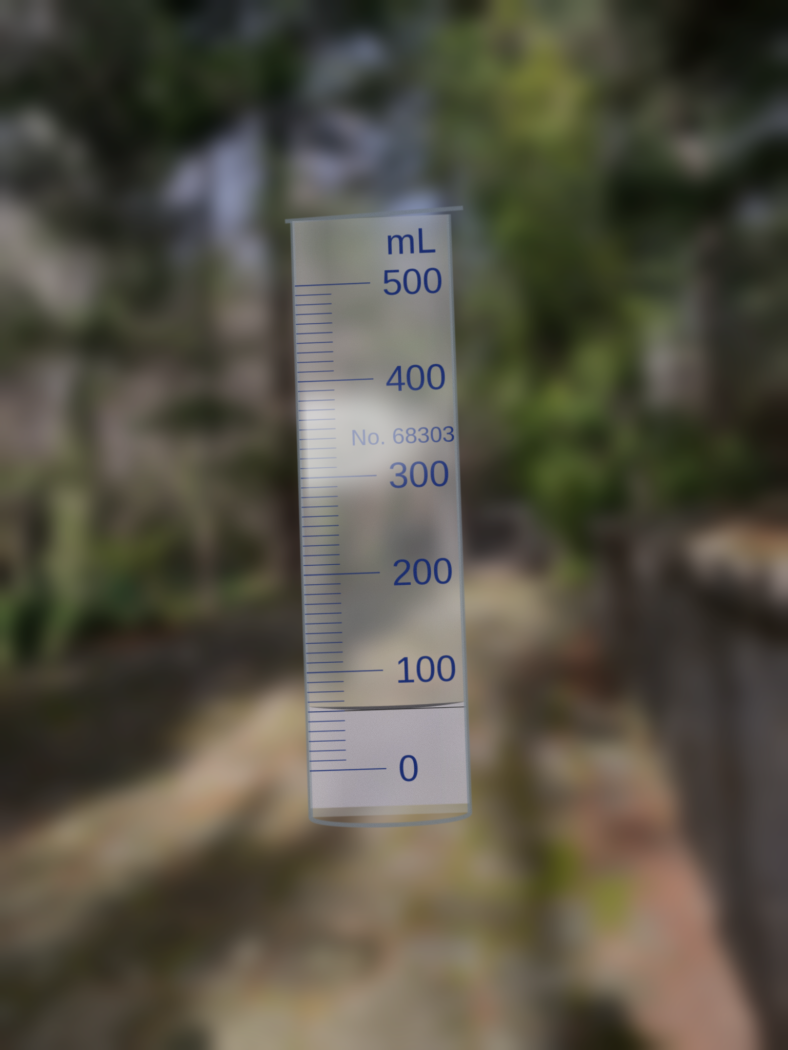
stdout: 60 mL
